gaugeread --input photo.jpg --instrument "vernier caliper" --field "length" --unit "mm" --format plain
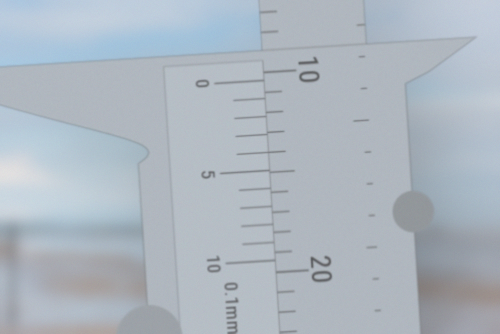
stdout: 10.4 mm
